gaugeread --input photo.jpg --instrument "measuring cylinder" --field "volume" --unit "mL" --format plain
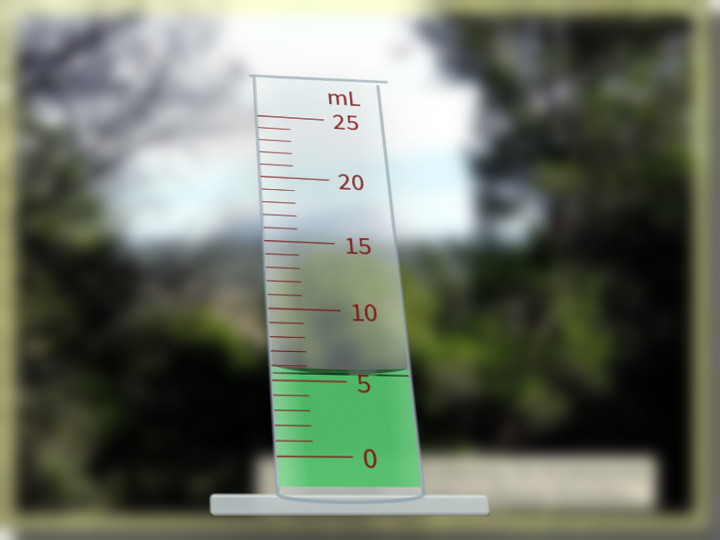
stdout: 5.5 mL
